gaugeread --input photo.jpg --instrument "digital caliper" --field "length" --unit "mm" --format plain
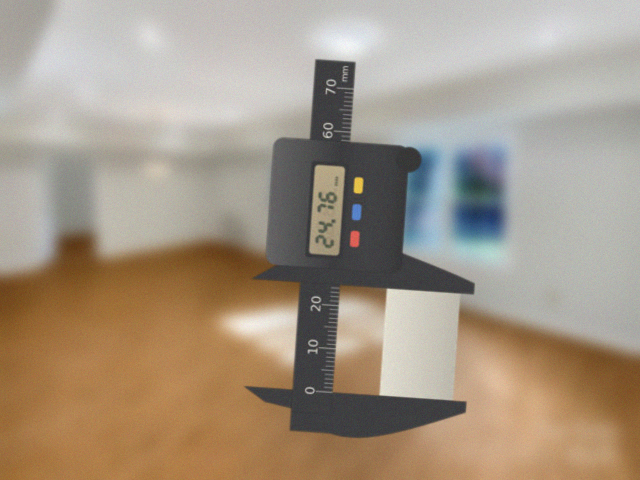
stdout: 24.76 mm
